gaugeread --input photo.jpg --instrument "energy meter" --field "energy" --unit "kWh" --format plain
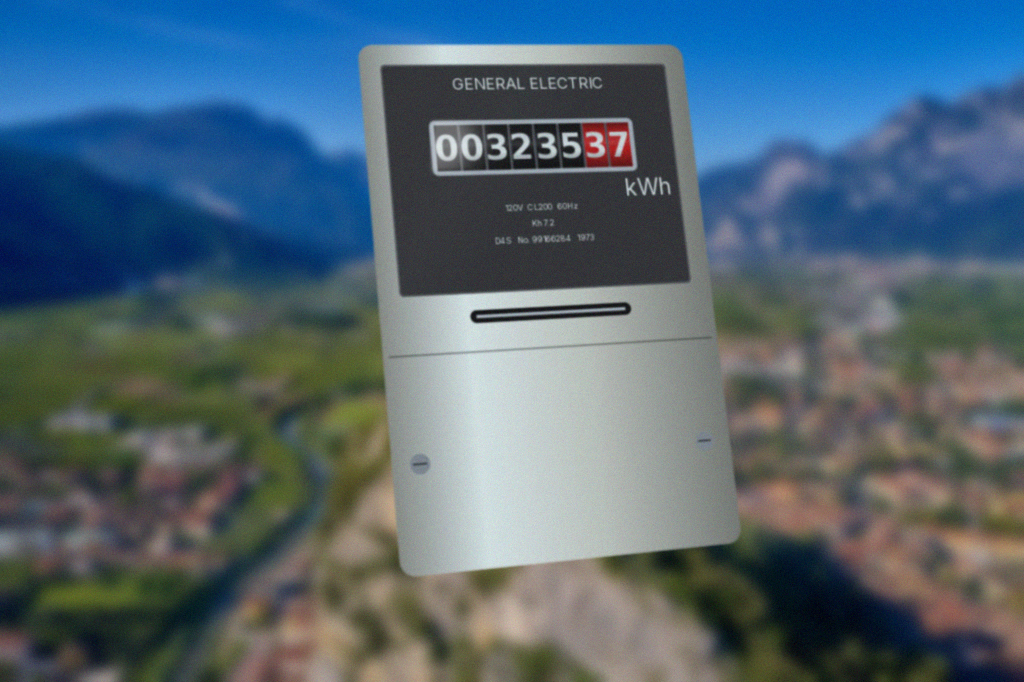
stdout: 3235.37 kWh
